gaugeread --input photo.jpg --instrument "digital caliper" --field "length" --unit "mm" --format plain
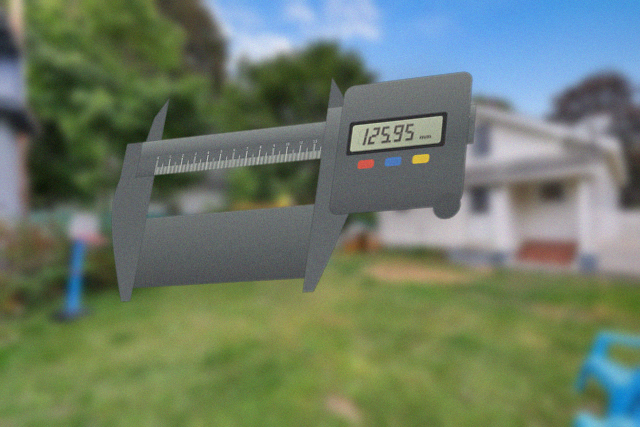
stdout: 125.95 mm
